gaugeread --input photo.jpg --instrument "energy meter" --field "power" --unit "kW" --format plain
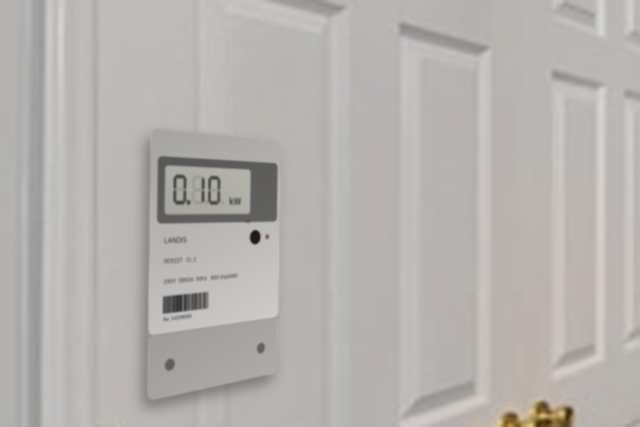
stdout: 0.10 kW
